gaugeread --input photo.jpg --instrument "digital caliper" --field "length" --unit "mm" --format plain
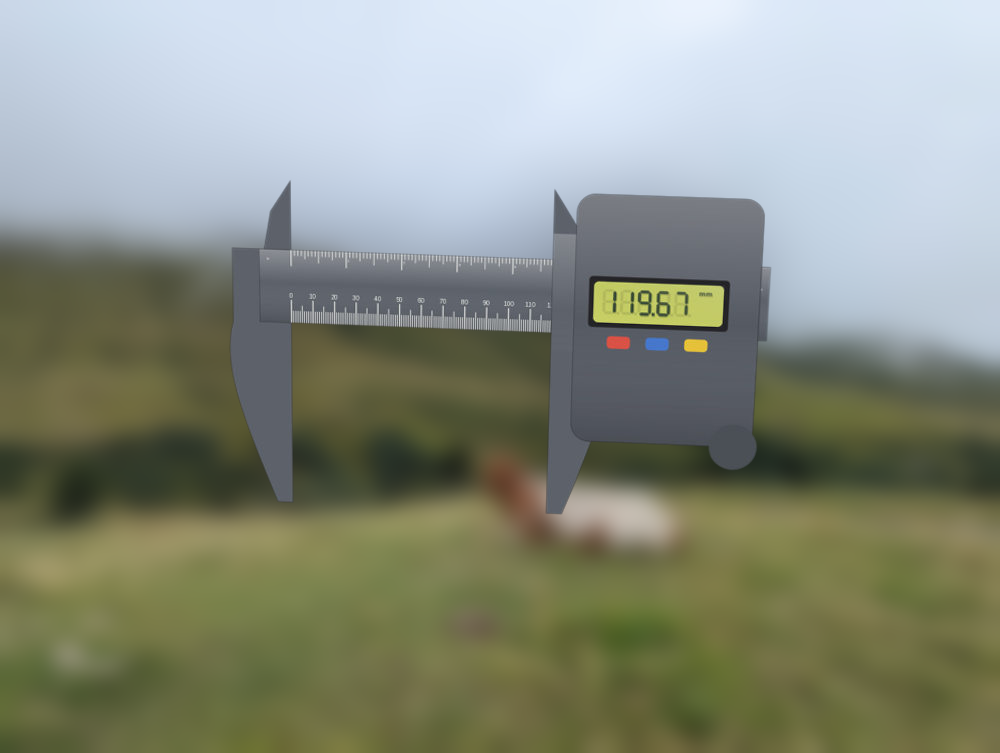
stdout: 119.67 mm
